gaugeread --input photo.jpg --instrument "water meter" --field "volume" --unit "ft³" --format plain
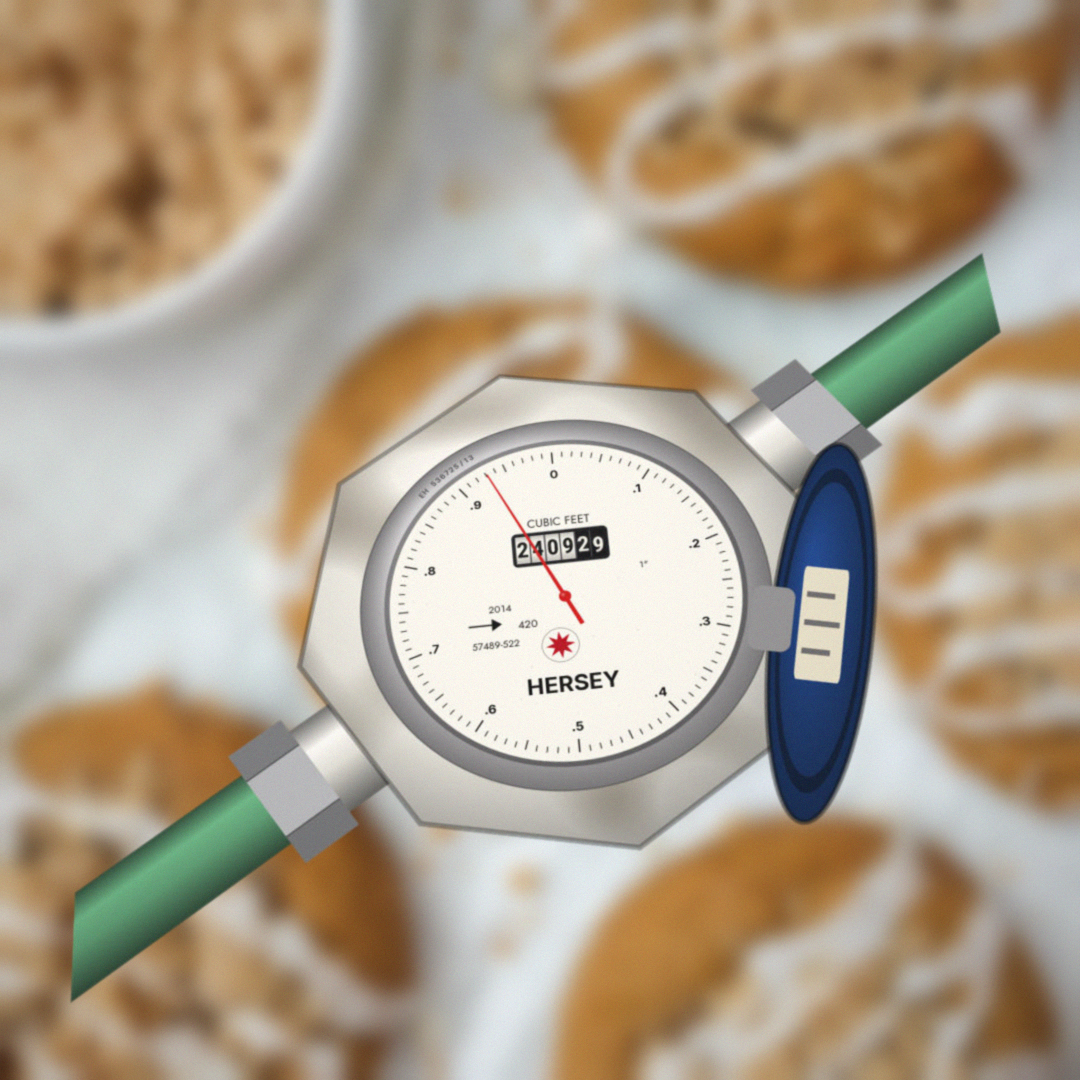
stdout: 240928.93 ft³
